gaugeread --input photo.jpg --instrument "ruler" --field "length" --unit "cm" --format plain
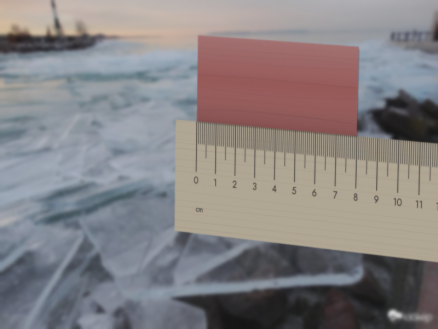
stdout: 8 cm
